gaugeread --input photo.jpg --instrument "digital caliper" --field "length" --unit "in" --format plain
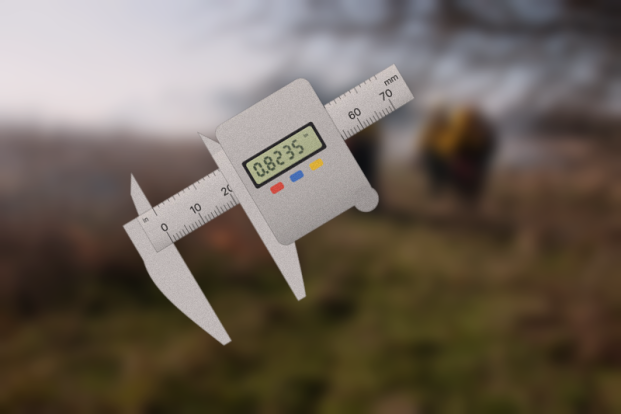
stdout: 0.8235 in
